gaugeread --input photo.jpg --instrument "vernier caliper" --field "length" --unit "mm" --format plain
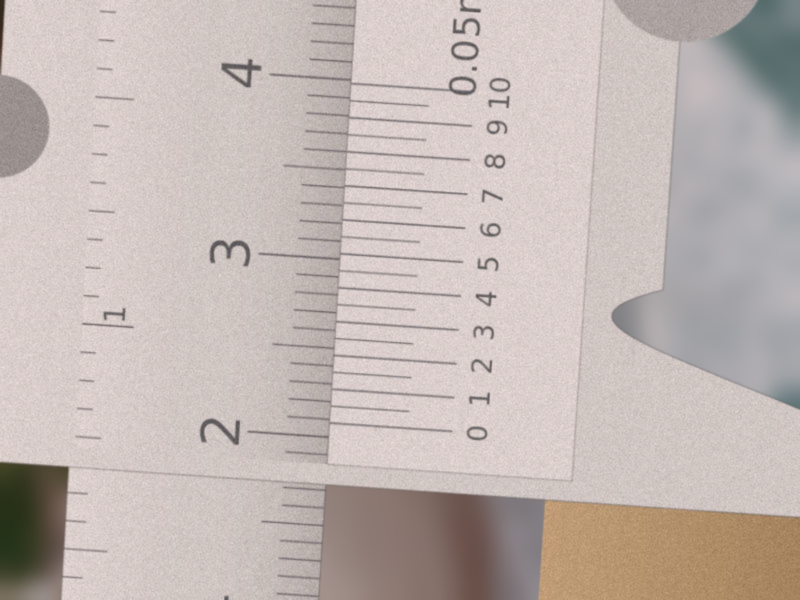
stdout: 20.8 mm
